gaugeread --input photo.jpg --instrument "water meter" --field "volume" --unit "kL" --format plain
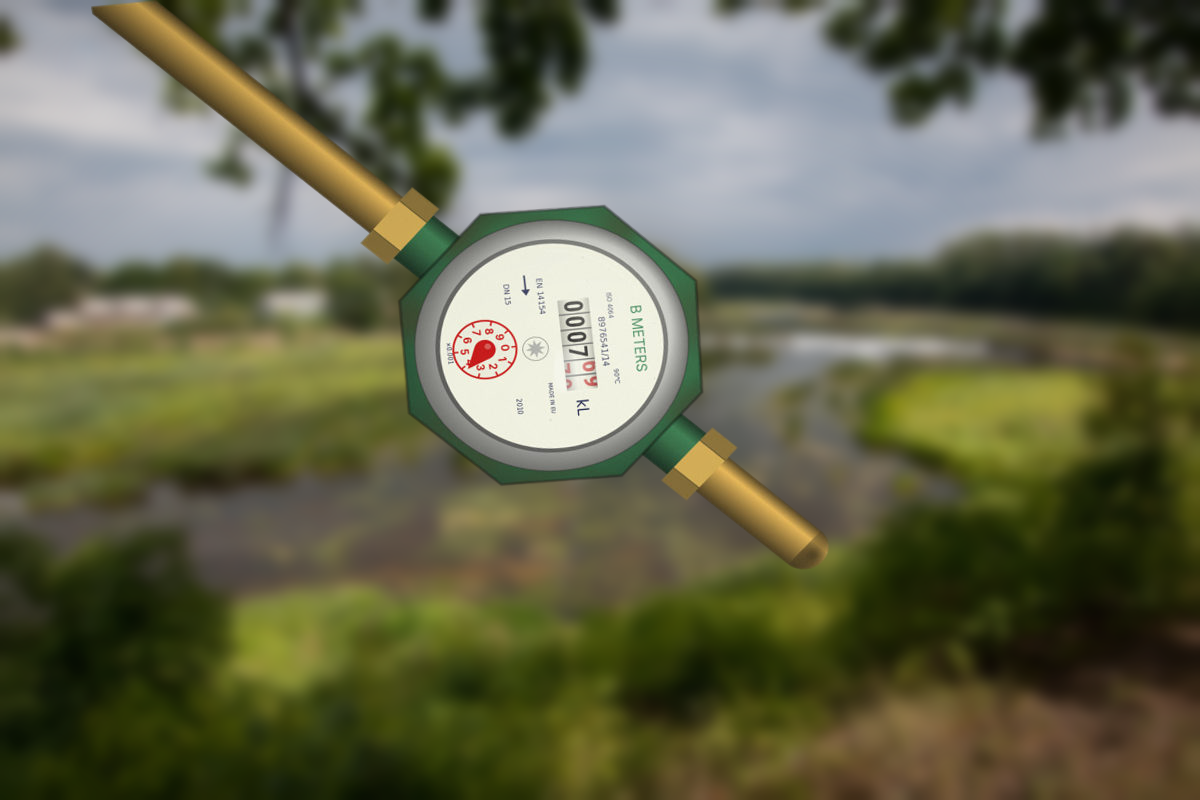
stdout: 7.693 kL
